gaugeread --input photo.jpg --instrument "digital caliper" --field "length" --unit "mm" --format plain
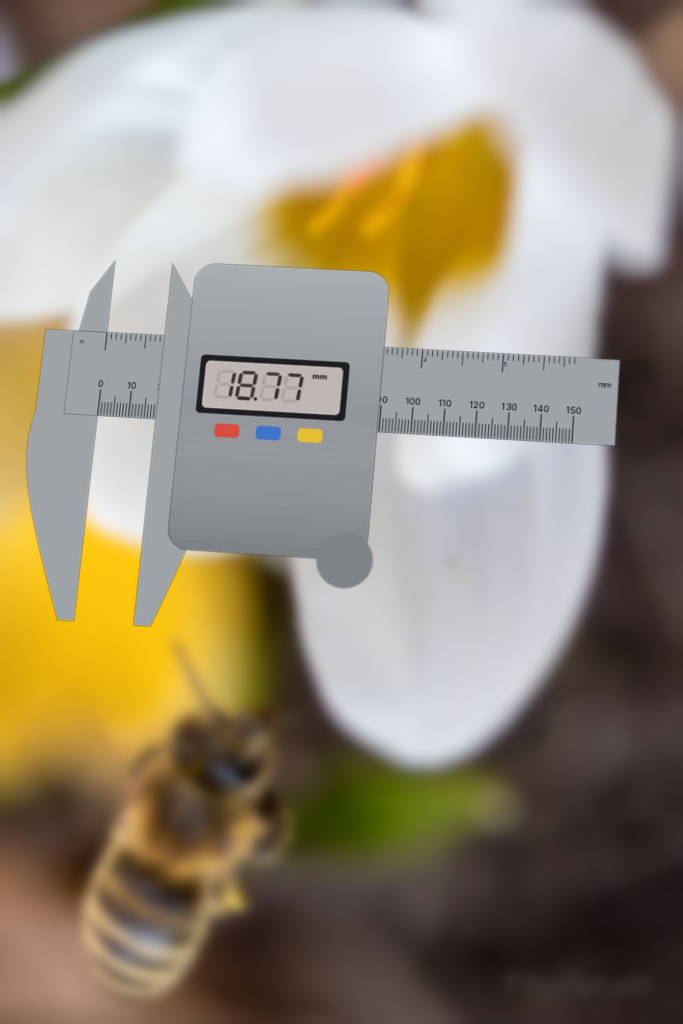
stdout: 18.77 mm
